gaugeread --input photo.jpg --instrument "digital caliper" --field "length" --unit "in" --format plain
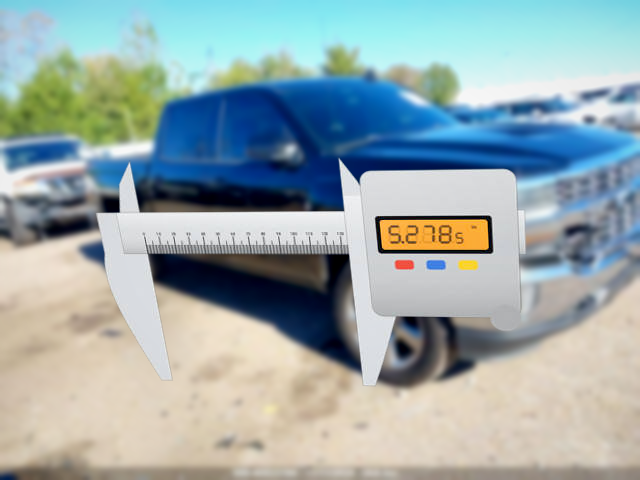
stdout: 5.2785 in
